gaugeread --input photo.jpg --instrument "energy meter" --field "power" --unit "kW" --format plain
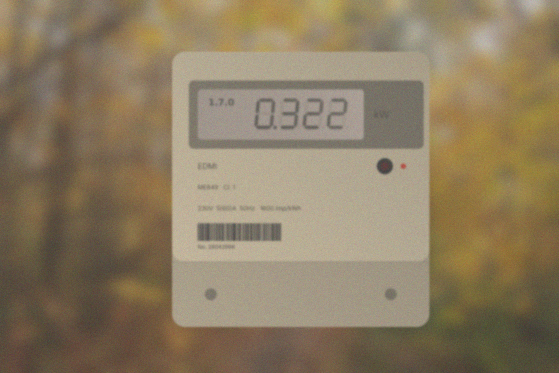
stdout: 0.322 kW
